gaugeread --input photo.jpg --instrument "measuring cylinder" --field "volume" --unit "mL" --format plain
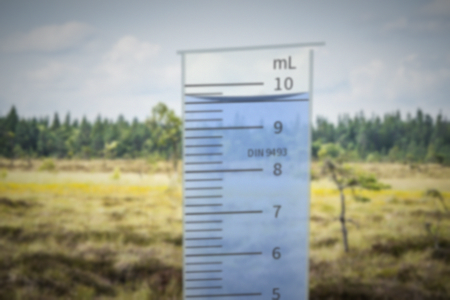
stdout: 9.6 mL
